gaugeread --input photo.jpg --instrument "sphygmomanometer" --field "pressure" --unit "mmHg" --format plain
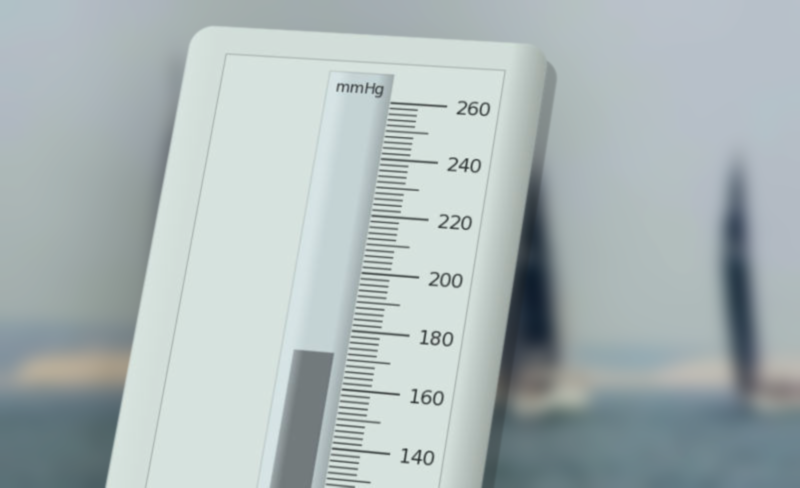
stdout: 172 mmHg
